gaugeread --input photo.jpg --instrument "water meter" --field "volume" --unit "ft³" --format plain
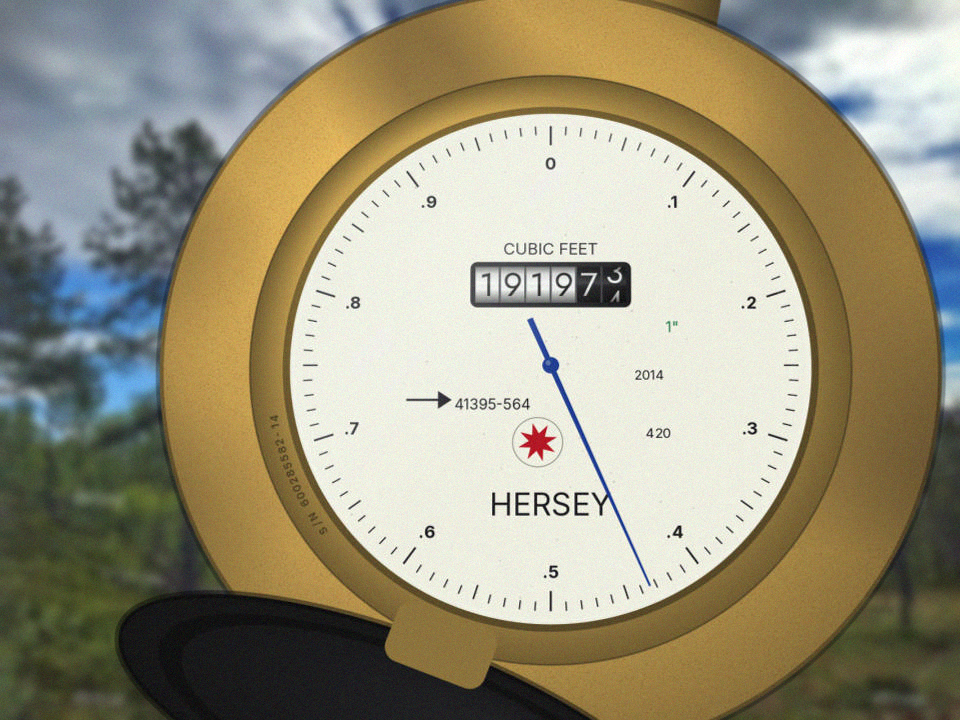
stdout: 191973.43 ft³
